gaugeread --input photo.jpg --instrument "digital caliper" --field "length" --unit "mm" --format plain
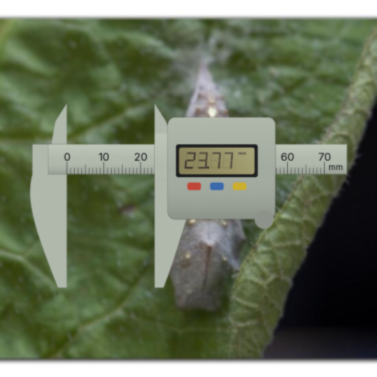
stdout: 23.77 mm
